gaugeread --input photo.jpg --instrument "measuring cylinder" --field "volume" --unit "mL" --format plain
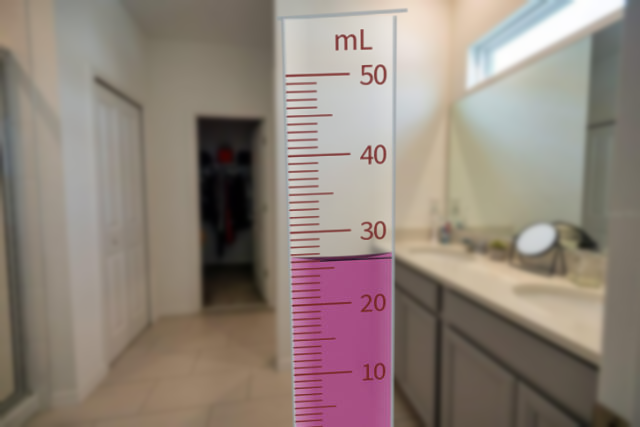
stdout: 26 mL
